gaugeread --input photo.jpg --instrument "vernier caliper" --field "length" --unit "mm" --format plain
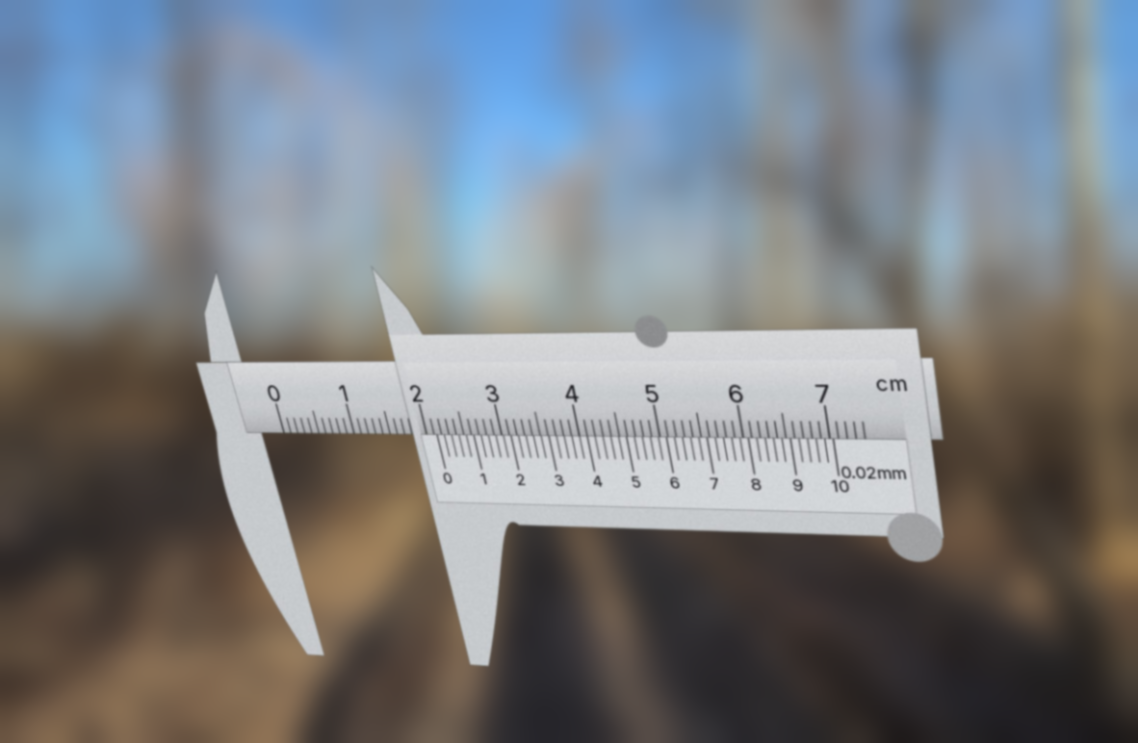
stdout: 21.4 mm
